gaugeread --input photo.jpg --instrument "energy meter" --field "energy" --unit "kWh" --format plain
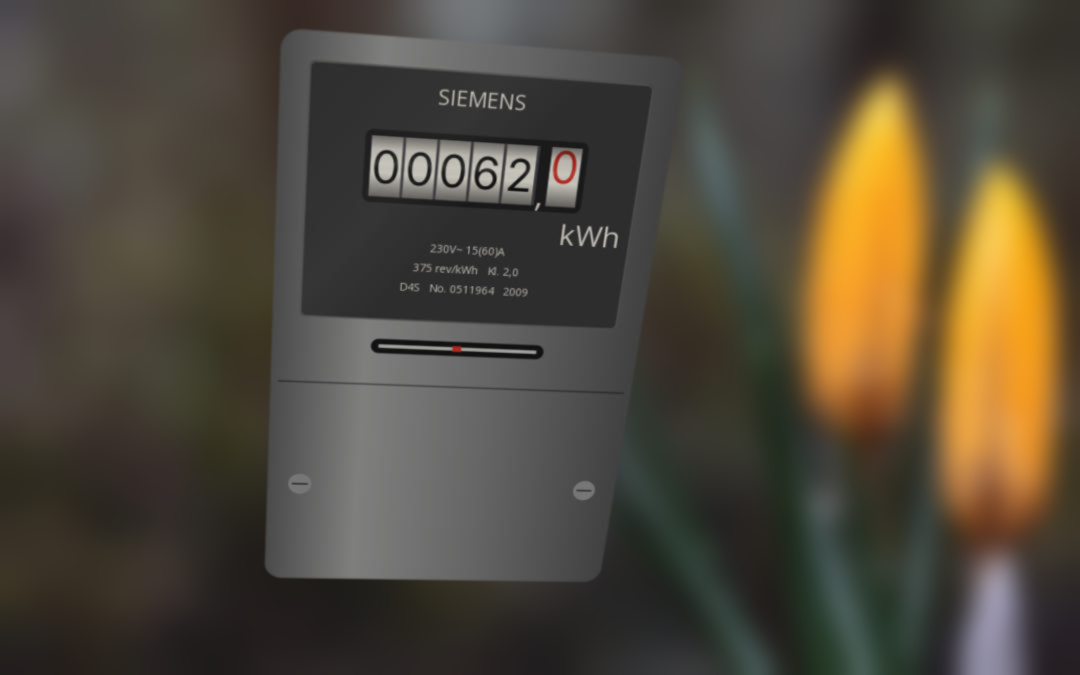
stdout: 62.0 kWh
